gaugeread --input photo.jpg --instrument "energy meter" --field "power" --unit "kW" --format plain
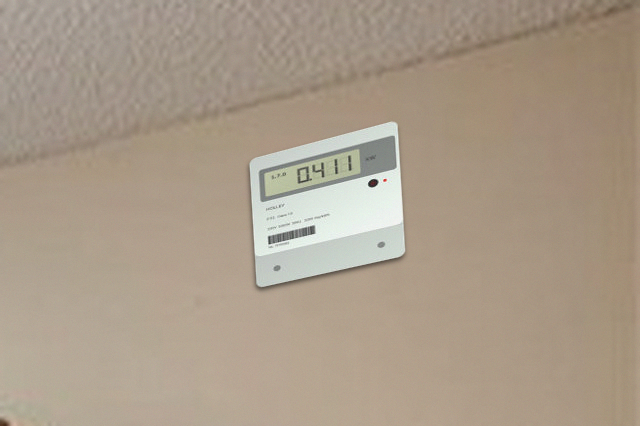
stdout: 0.411 kW
